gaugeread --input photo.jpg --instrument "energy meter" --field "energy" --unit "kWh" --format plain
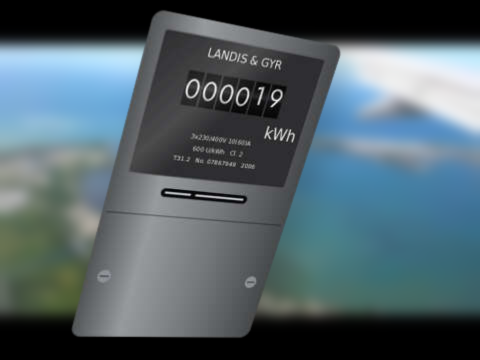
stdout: 19 kWh
